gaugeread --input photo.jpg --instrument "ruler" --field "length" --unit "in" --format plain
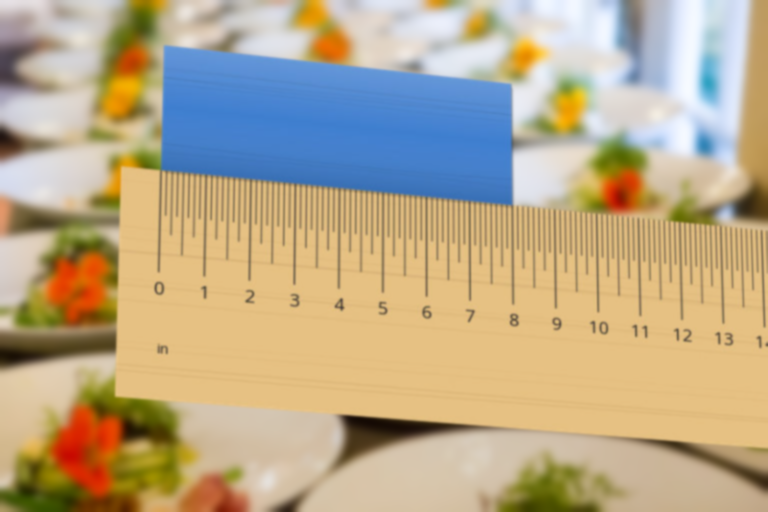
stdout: 8 in
